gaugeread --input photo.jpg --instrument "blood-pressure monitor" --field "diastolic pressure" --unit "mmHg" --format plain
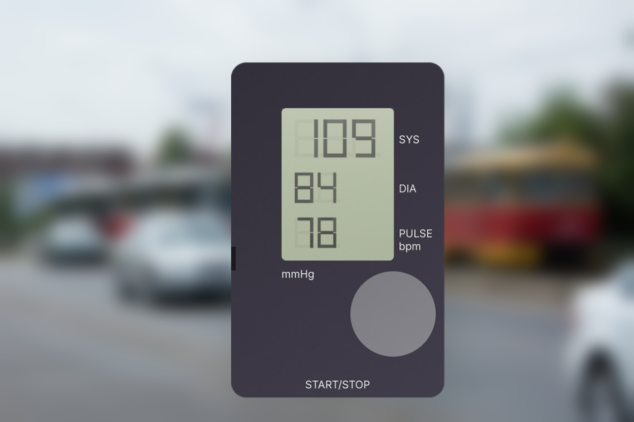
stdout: 84 mmHg
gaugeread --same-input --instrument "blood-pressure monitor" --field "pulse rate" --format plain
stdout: 78 bpm
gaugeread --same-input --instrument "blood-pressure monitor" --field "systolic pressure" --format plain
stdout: 109 mmHg
